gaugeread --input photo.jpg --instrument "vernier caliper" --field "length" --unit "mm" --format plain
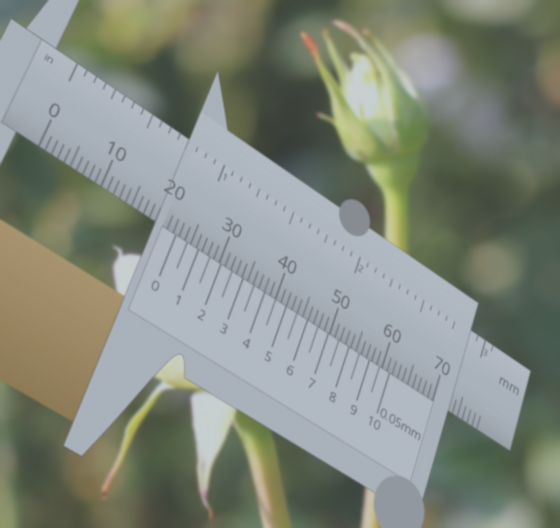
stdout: 22.5 mm
